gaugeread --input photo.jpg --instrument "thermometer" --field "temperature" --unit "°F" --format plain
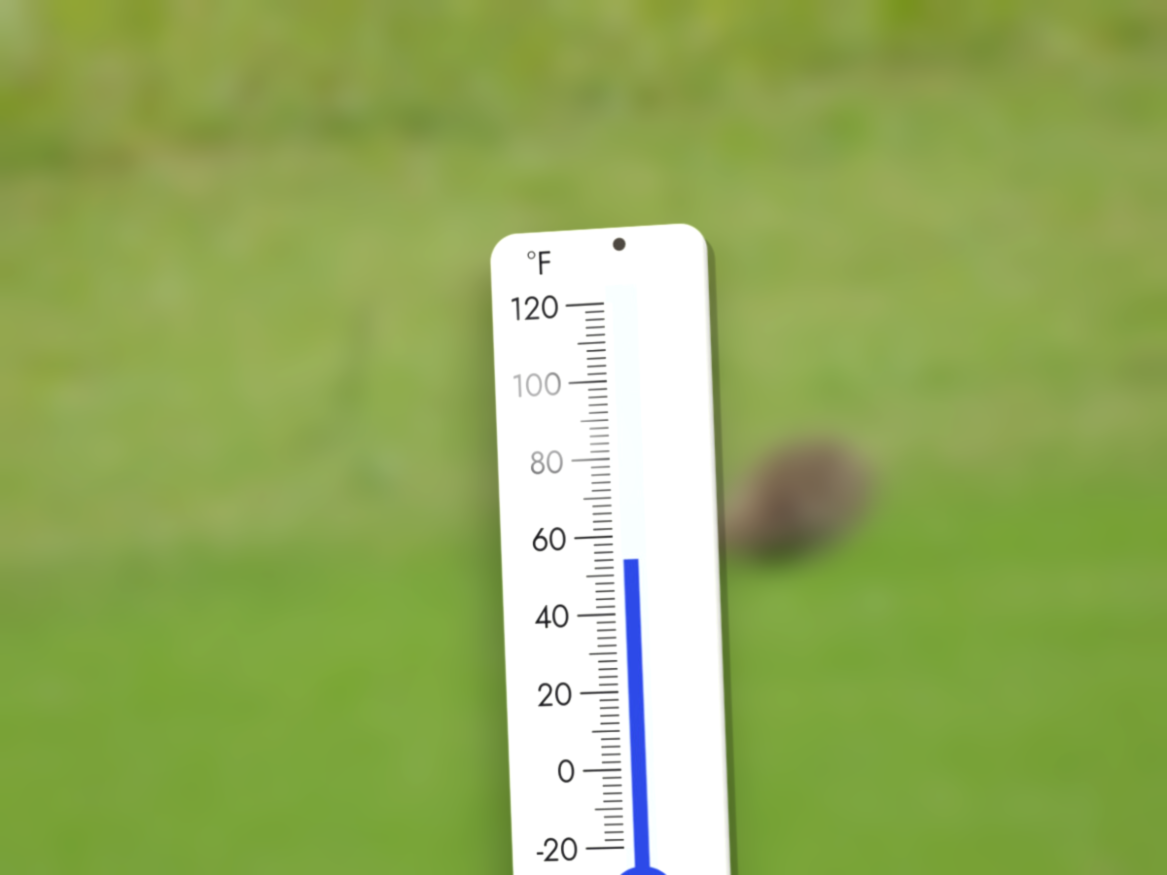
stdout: 54 °F
